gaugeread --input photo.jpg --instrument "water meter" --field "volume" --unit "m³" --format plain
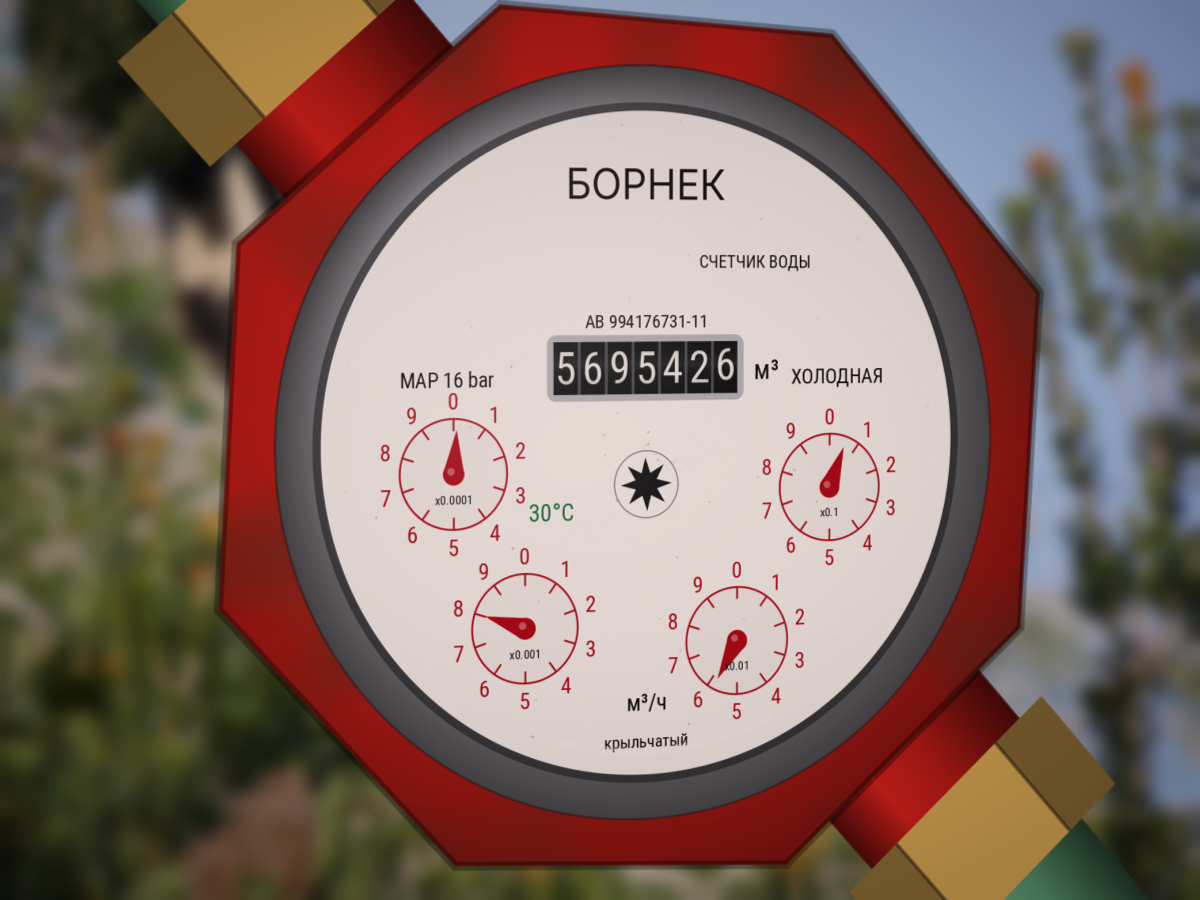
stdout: 5695426.0580 m³
